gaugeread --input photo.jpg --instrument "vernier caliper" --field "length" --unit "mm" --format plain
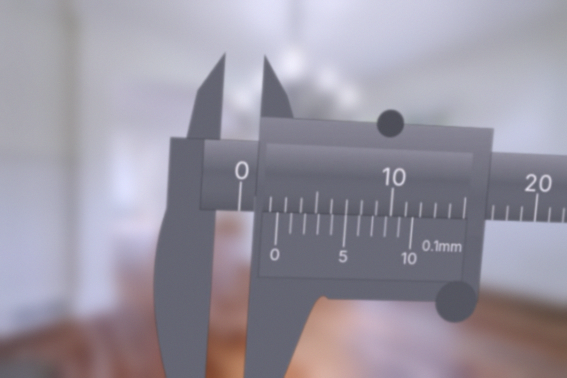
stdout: 2.5 mm
